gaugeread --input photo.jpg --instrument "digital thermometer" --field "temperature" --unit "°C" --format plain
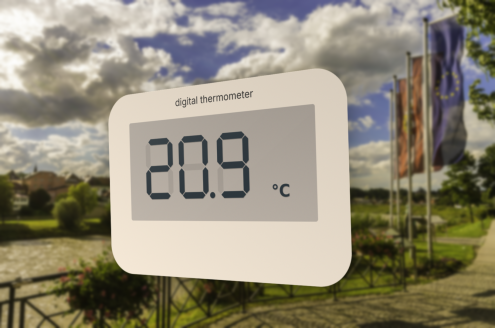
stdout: 20.9 °C
